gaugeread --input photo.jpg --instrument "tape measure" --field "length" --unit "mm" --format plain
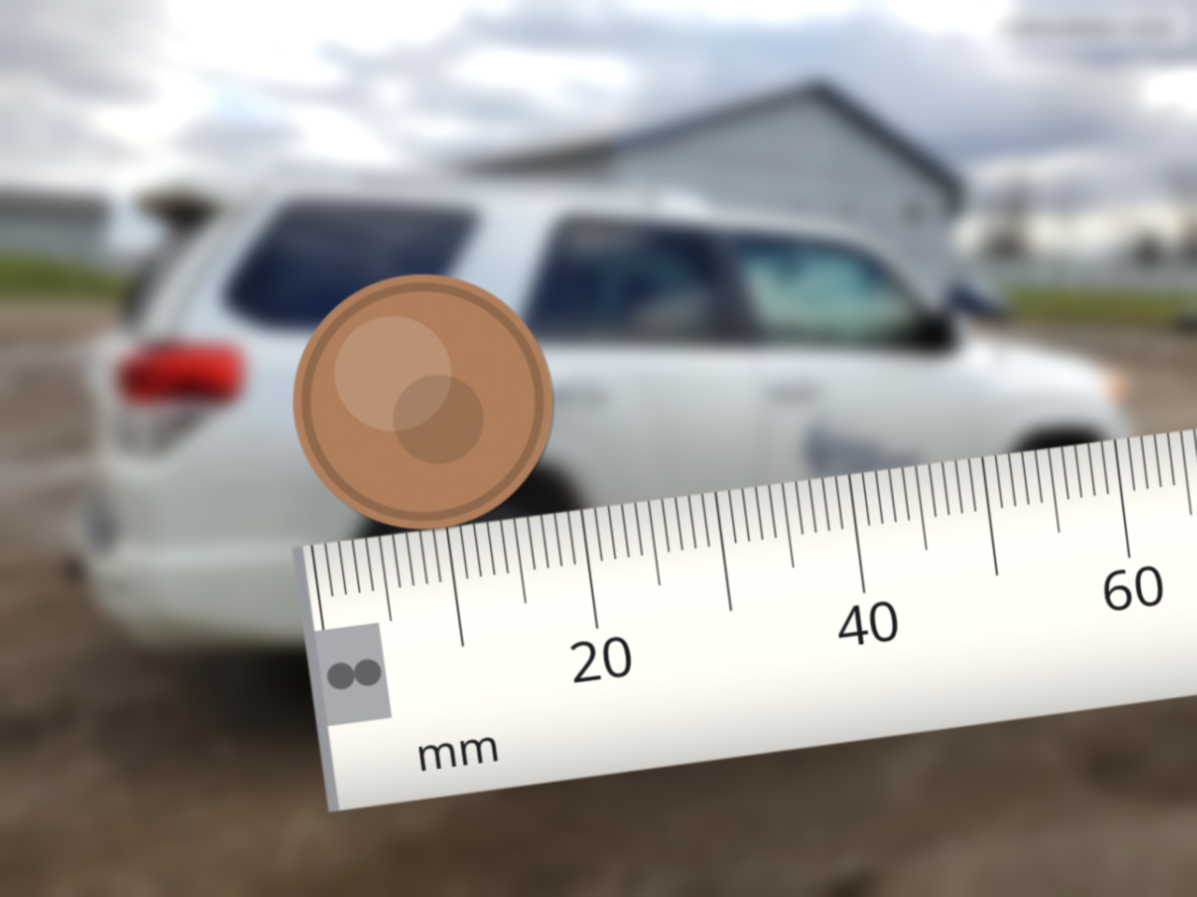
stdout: 19 mm
